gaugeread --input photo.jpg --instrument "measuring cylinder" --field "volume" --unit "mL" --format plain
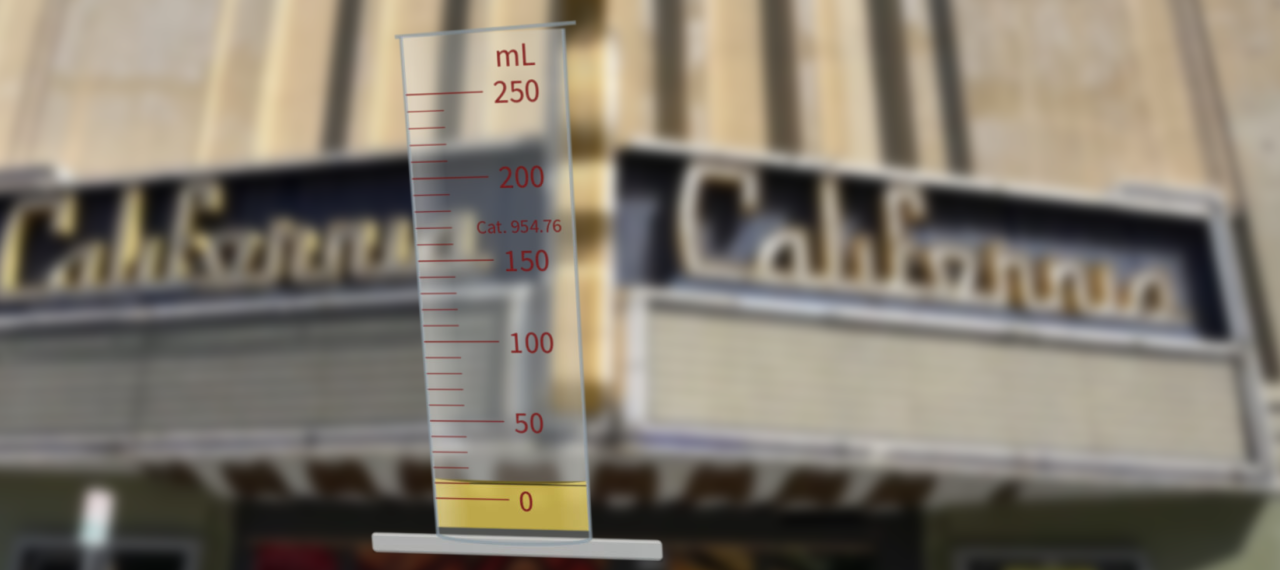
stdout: 10 mL
